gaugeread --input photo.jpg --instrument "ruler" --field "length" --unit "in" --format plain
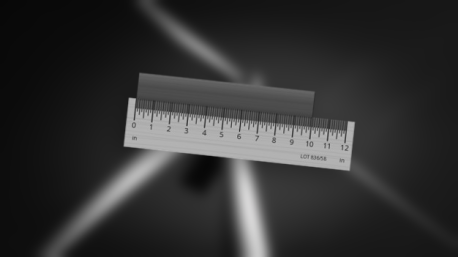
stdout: 10 in
